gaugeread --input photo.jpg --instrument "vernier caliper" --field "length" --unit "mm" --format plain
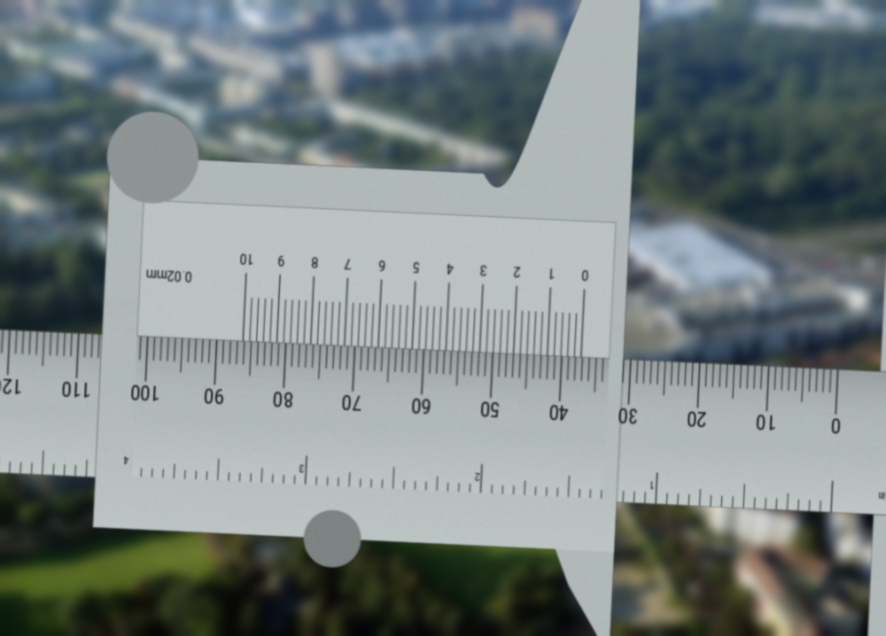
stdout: 37.2 mm
